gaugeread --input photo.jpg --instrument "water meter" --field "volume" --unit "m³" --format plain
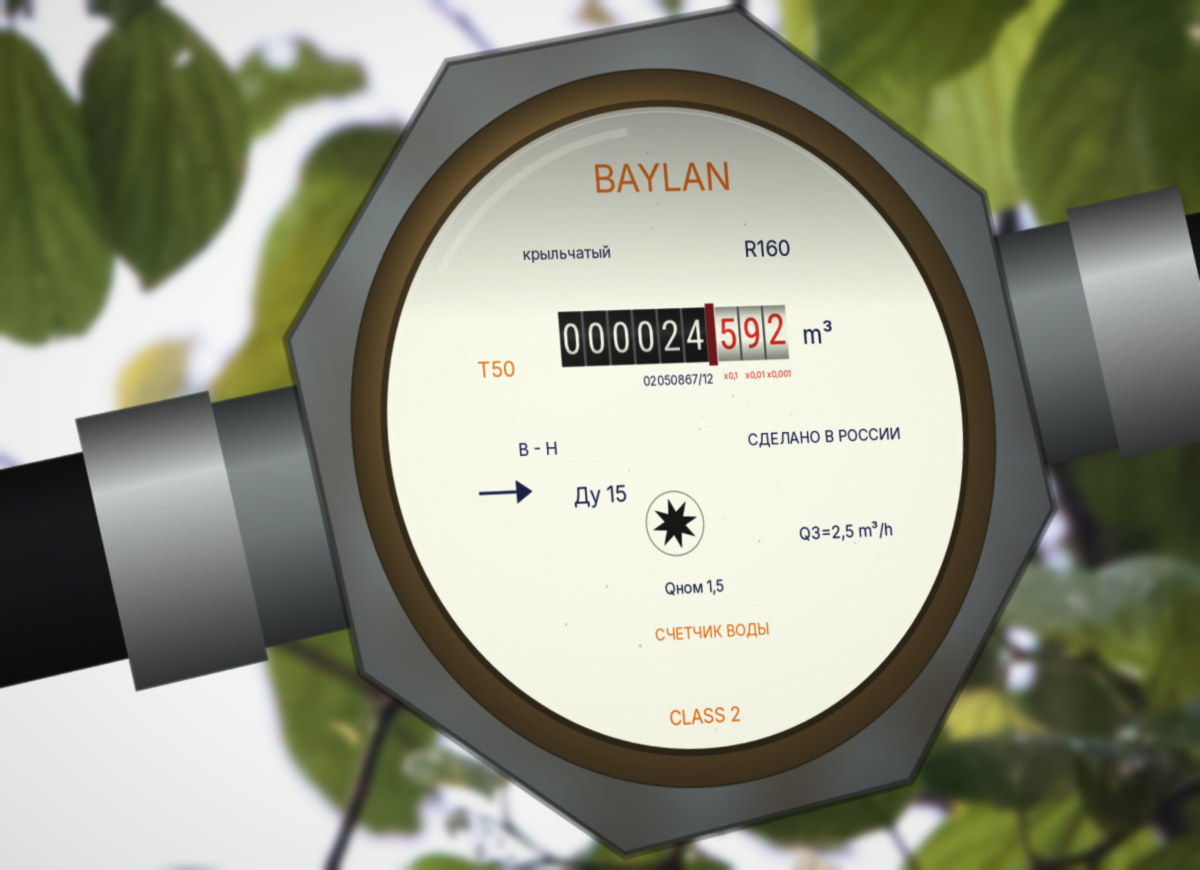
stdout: 24.592 m³
